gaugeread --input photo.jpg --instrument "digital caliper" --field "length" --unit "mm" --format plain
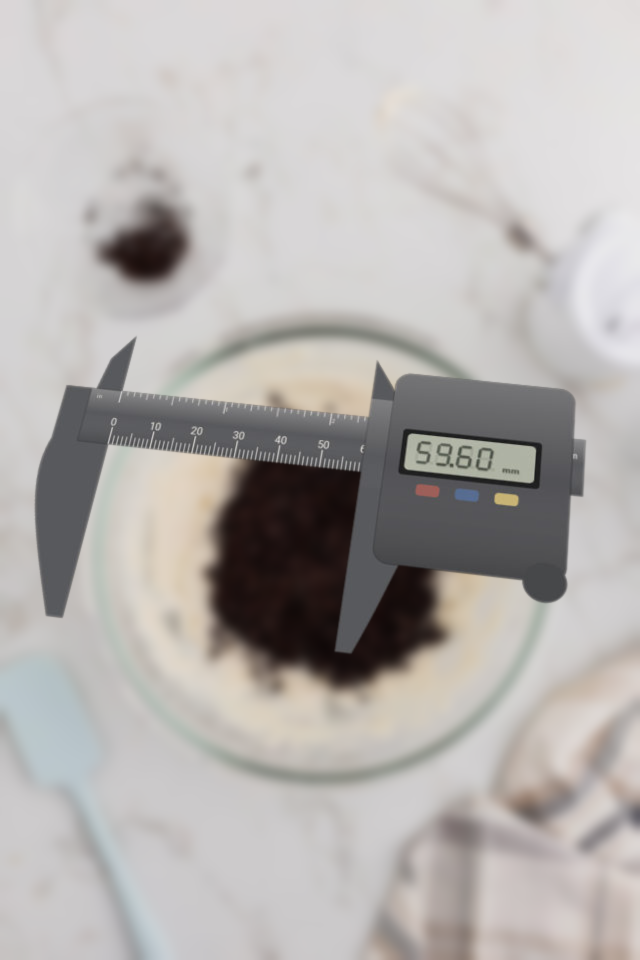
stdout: 59.60 mm
